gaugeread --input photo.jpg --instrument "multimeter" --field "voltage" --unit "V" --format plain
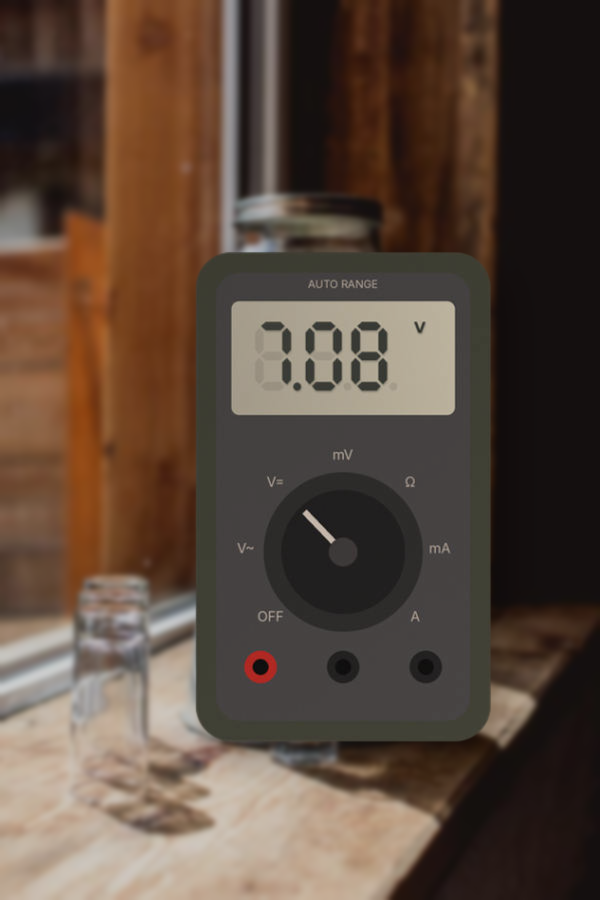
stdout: 7.08 V
